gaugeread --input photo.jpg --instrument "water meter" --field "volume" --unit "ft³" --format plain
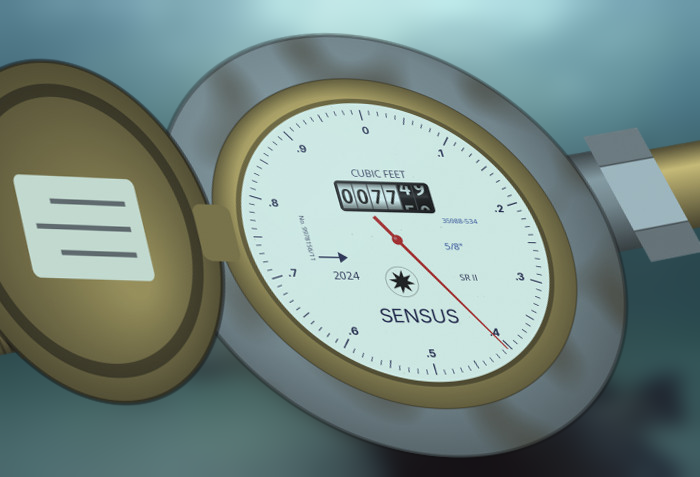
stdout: 7749.40 ft³
